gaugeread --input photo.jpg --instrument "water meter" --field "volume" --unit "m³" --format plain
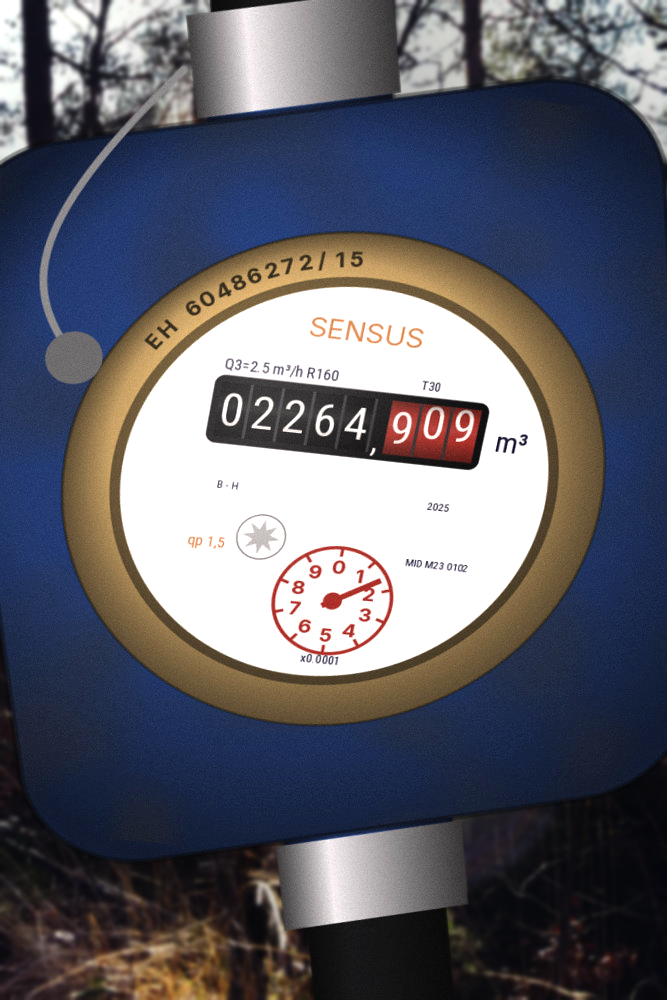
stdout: 2264.9091 m³
